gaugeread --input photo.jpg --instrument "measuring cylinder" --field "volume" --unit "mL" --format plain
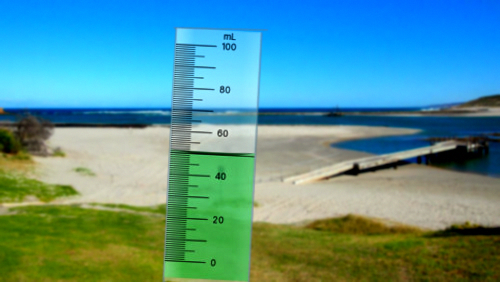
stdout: 50 mL
